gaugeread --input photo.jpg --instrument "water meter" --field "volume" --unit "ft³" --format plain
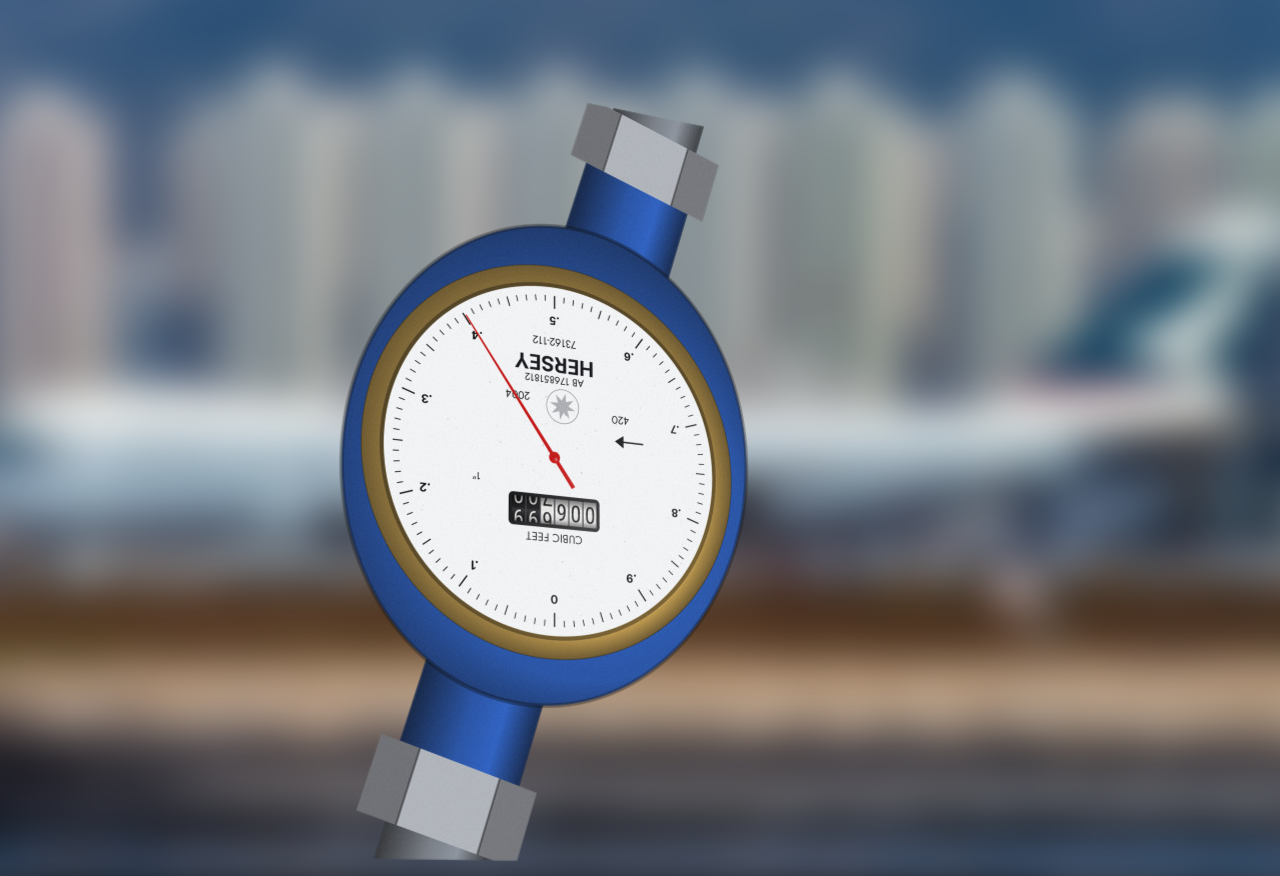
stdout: 6699.40 ft³
